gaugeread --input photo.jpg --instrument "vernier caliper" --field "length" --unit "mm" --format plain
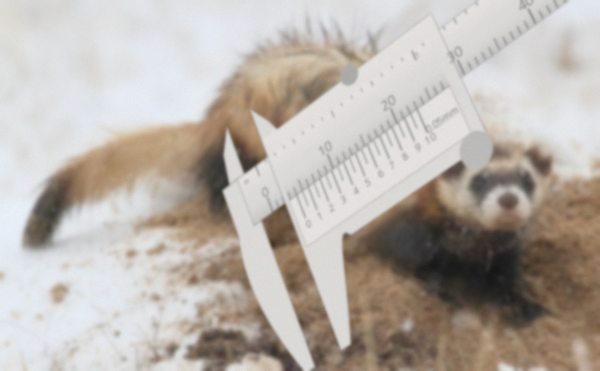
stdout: 4.0 mm
